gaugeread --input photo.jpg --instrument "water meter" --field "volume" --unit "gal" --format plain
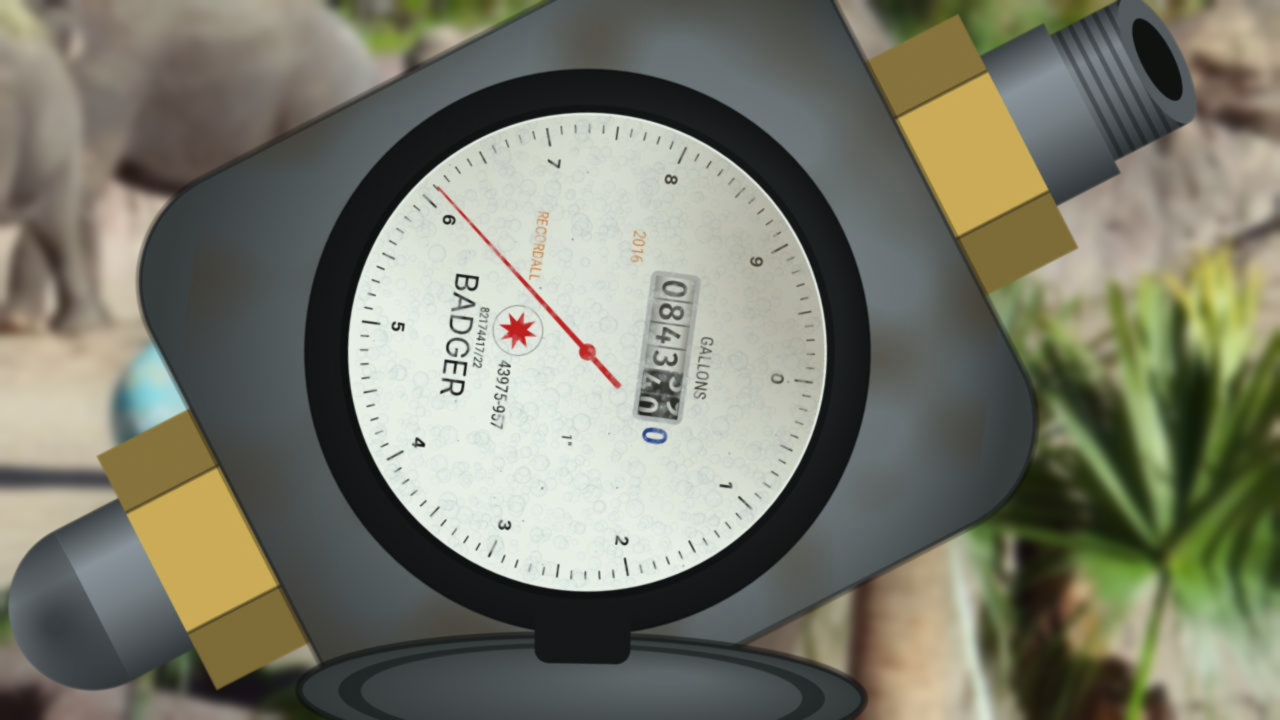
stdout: 843396.1 gal
